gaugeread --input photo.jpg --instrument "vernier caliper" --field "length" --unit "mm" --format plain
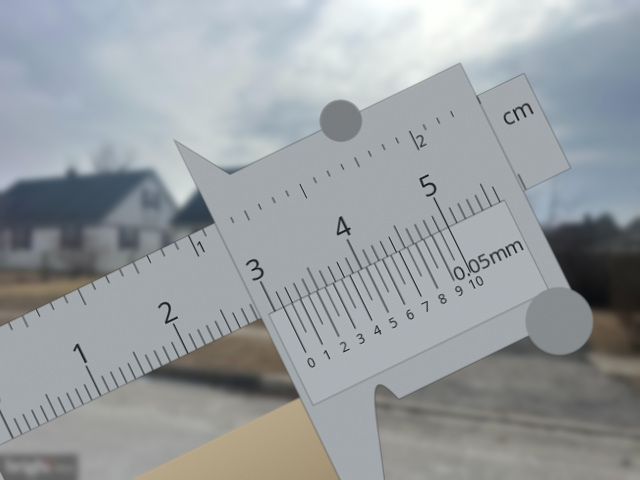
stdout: 31.0 mm
